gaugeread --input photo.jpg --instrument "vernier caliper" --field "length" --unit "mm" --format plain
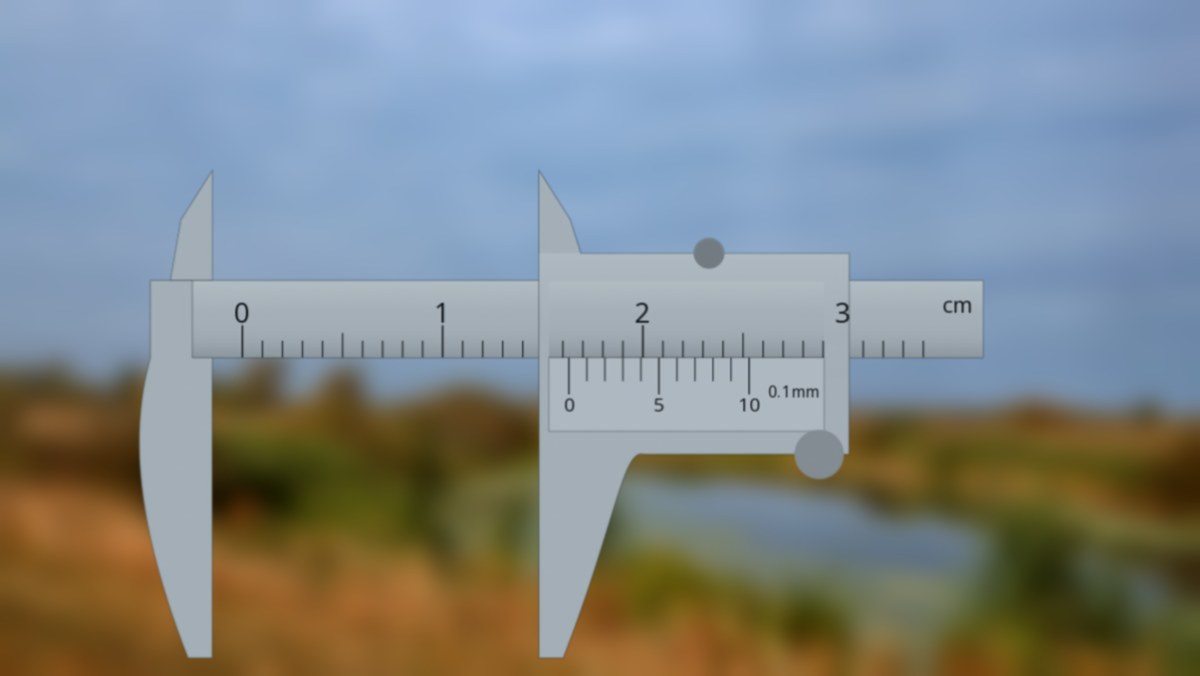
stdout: 16.3 mm
